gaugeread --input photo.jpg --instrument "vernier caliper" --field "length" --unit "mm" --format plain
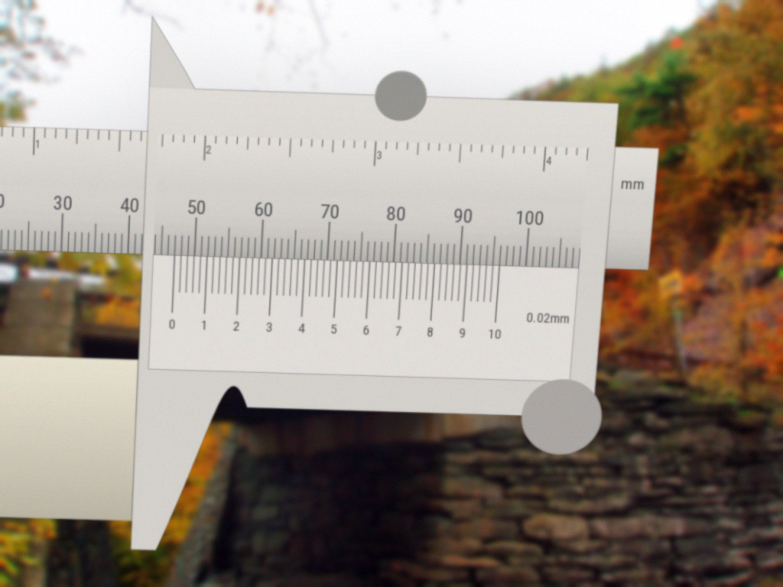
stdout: 47.0 mm
